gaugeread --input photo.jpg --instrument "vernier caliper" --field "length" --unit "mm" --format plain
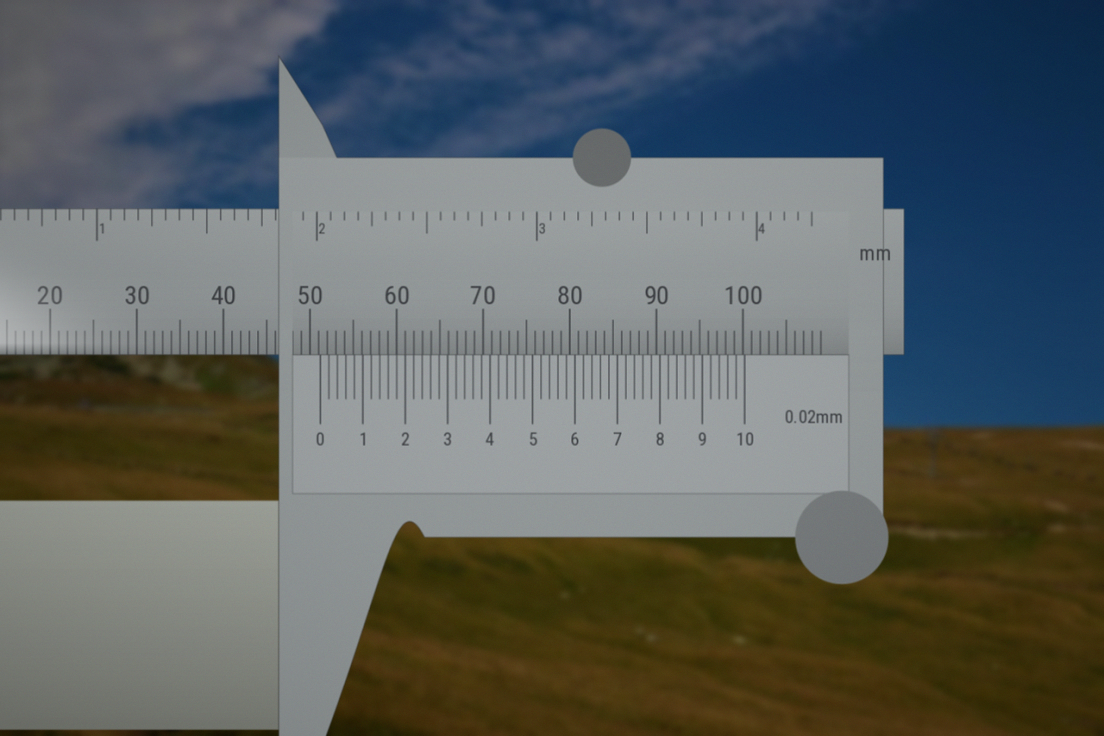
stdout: 51.2 mm
